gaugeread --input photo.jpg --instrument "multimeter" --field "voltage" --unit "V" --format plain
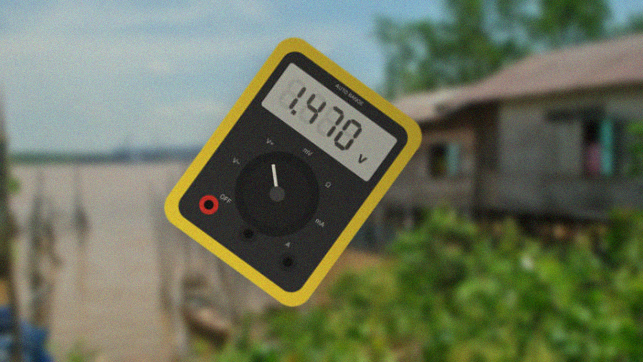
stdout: 1.470 V
